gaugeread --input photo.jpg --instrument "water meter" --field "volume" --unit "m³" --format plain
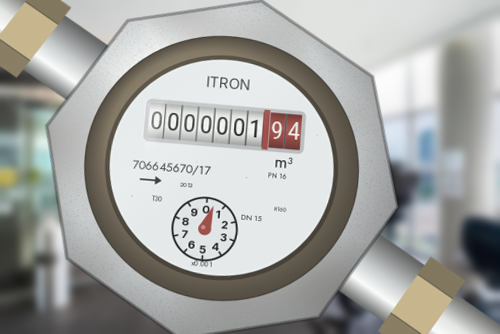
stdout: 1.940 m³
